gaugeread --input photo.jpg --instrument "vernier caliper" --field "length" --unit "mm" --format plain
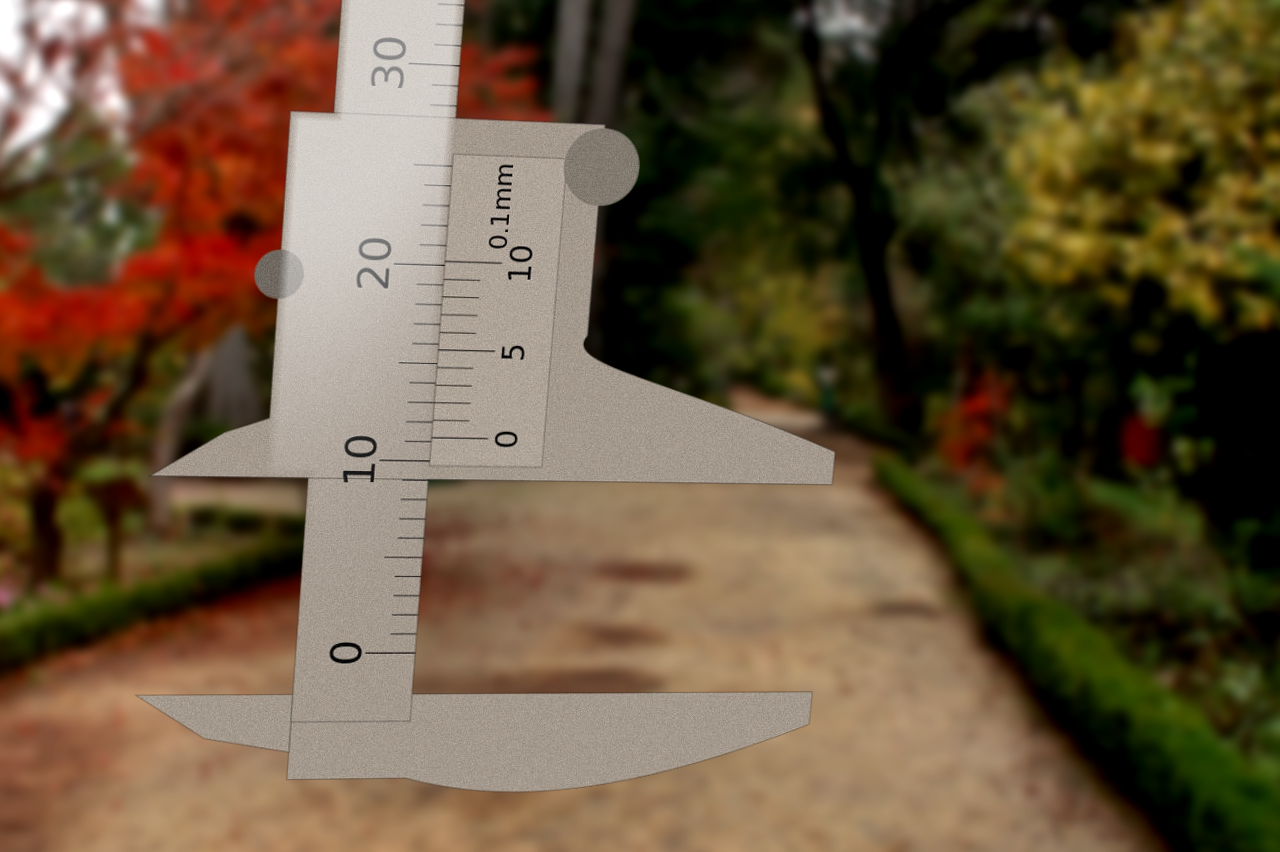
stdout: 11.2 mm
